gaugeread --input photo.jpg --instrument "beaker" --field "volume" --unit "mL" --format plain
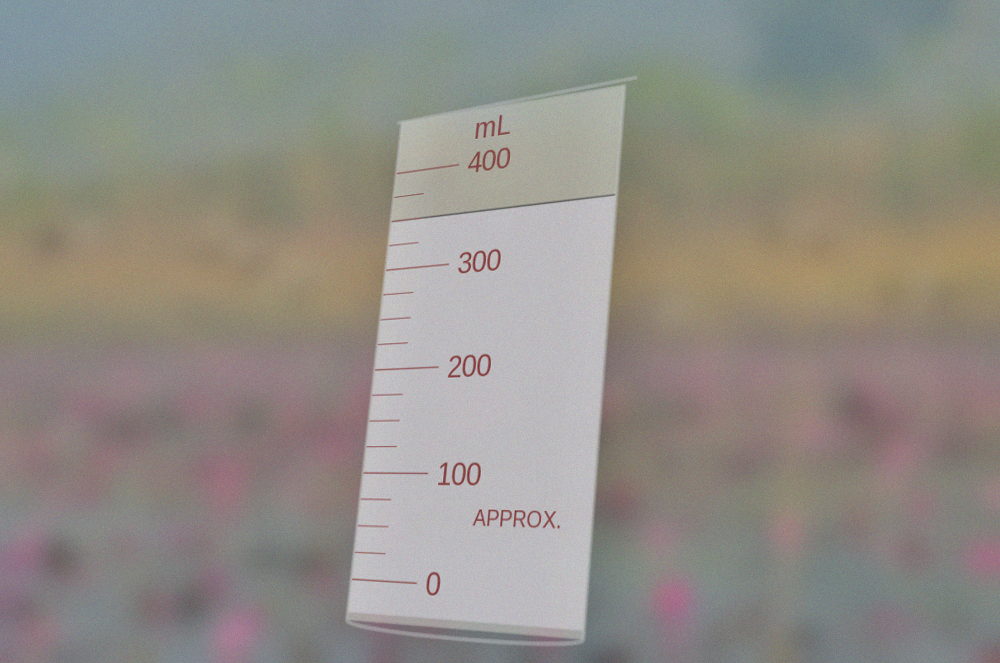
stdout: 350 mL
